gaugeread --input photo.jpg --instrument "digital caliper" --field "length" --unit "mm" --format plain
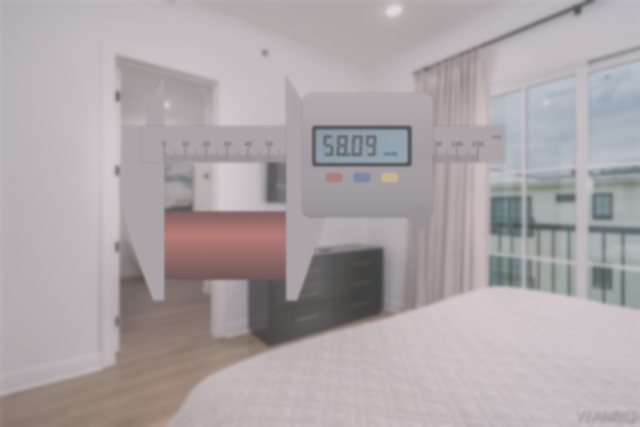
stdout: 58.09 mm
